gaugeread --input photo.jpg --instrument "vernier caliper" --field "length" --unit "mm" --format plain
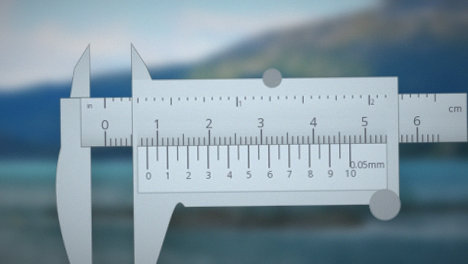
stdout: 8.0 mm
